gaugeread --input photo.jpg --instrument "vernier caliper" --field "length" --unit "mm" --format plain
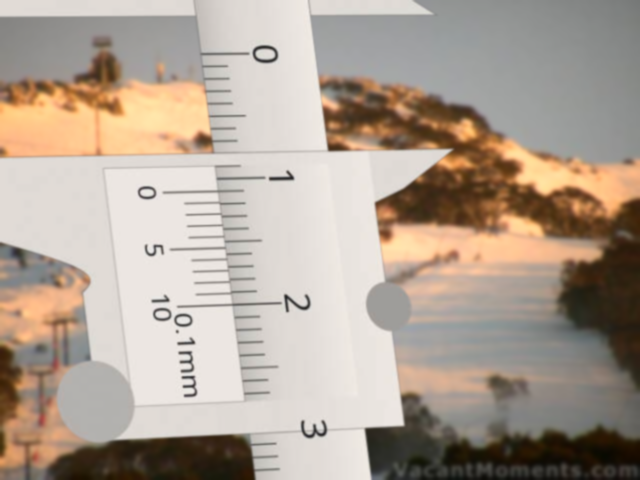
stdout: 11.0 mm
